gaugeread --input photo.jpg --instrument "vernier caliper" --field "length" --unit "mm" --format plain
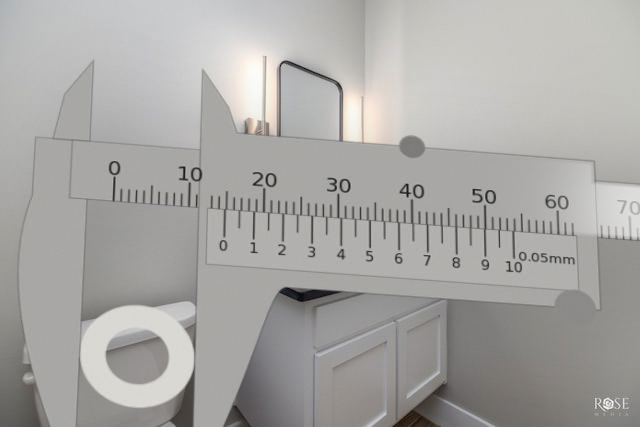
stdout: 14.8 mm
